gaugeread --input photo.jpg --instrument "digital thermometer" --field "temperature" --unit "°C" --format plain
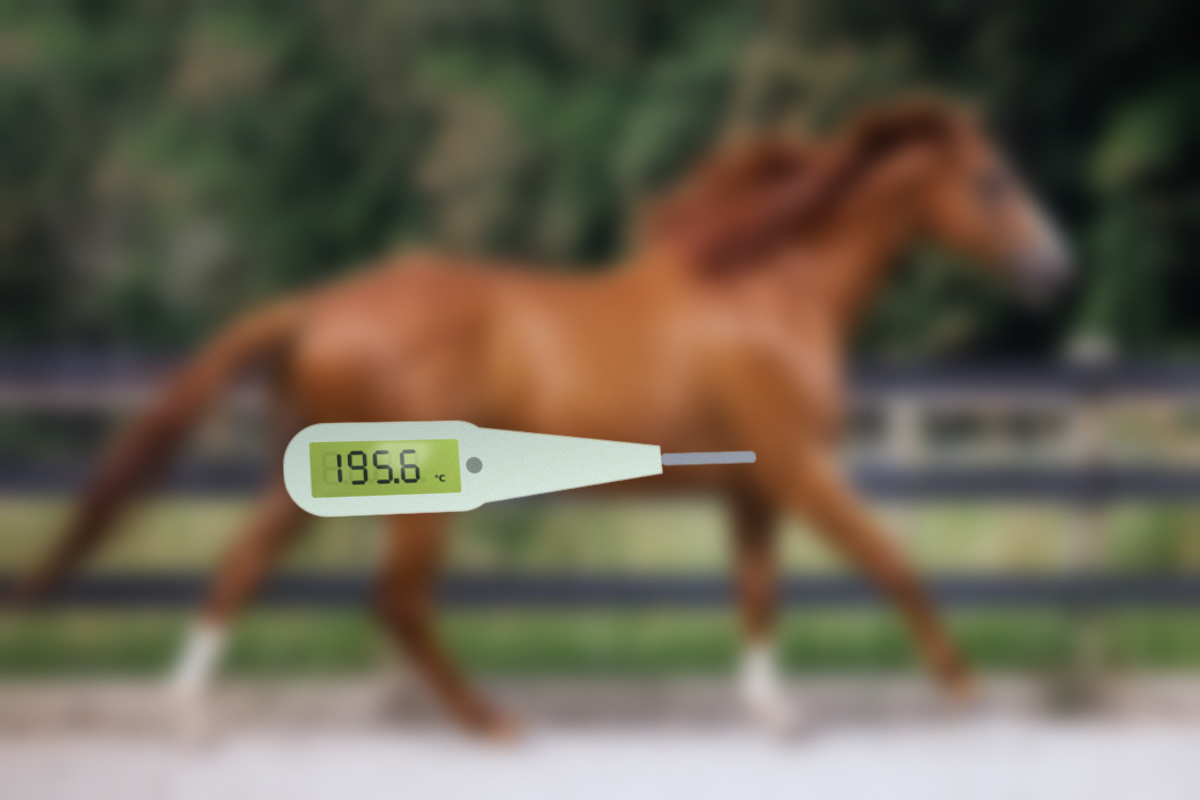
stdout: 195.6 °C
